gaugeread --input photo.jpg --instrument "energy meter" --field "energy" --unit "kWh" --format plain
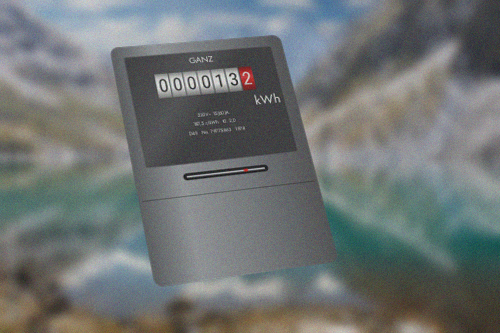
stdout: 13.2 kWh
